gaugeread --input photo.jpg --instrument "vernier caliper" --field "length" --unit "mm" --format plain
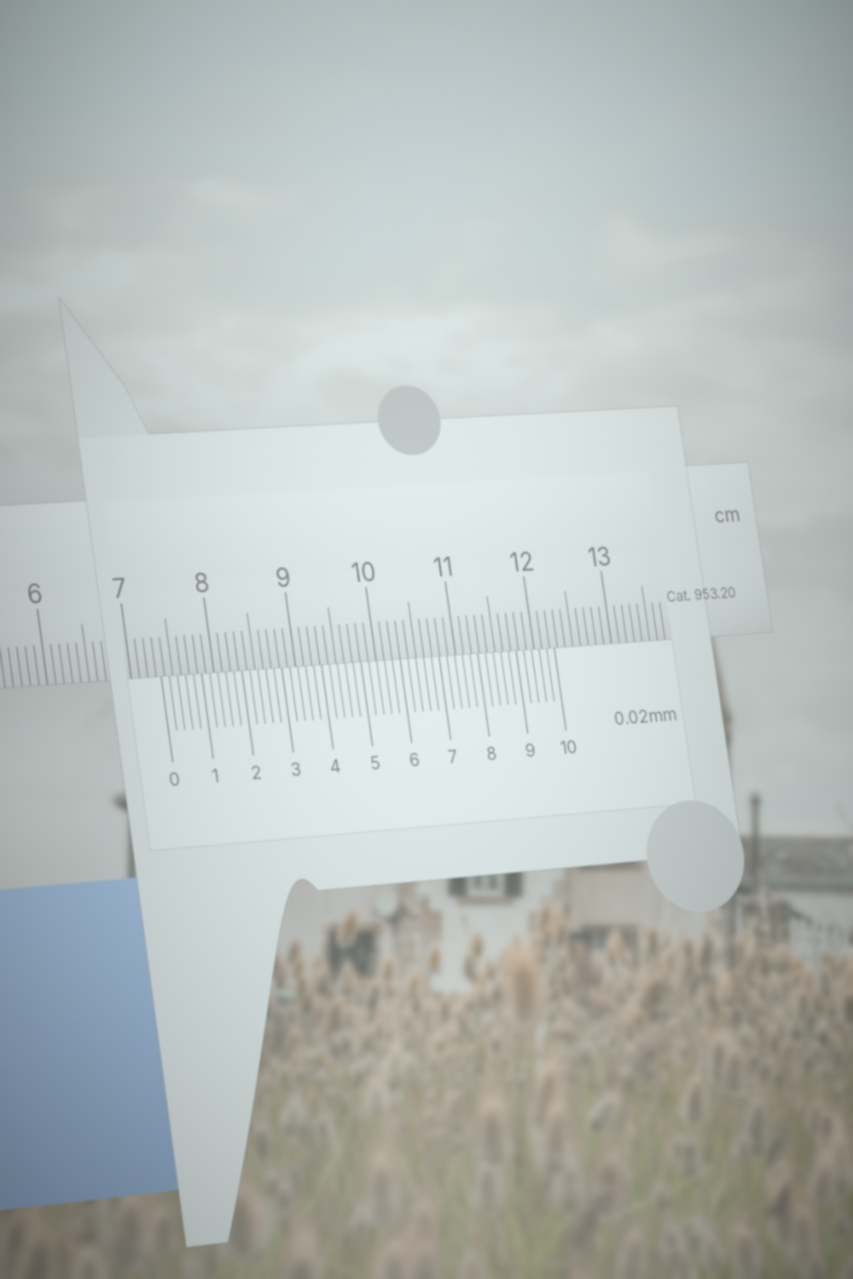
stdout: 73.6 mm
